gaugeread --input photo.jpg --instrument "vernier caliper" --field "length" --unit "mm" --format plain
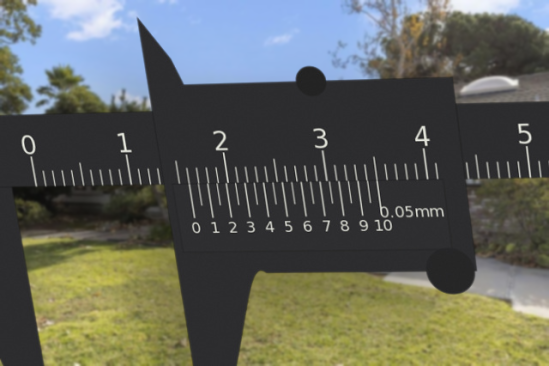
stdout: 16.0 mm
